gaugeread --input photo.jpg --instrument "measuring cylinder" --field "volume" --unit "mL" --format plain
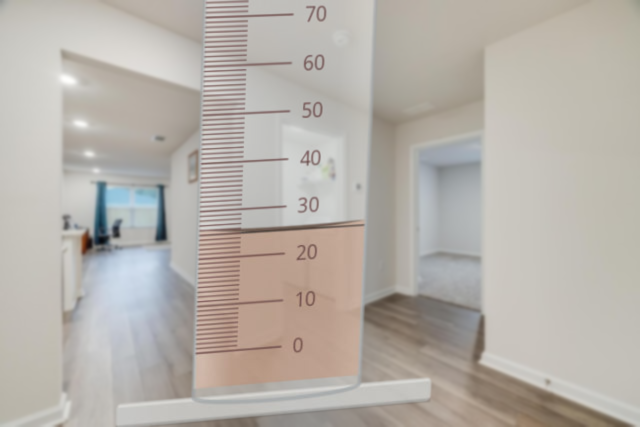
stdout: 25 mL
